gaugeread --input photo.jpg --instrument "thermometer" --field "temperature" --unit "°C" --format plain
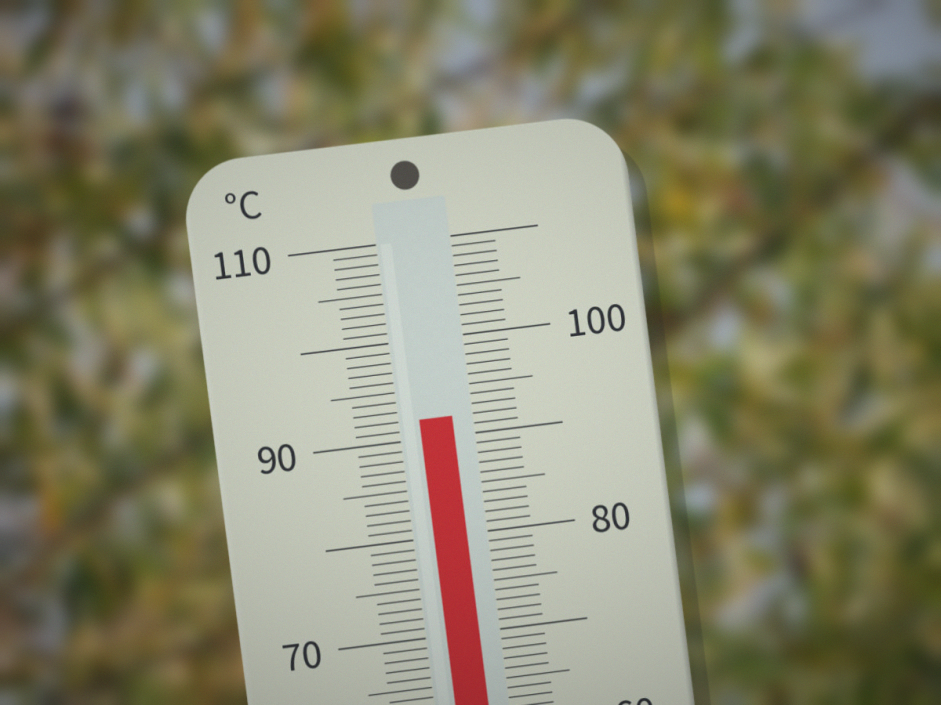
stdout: 92 °C
